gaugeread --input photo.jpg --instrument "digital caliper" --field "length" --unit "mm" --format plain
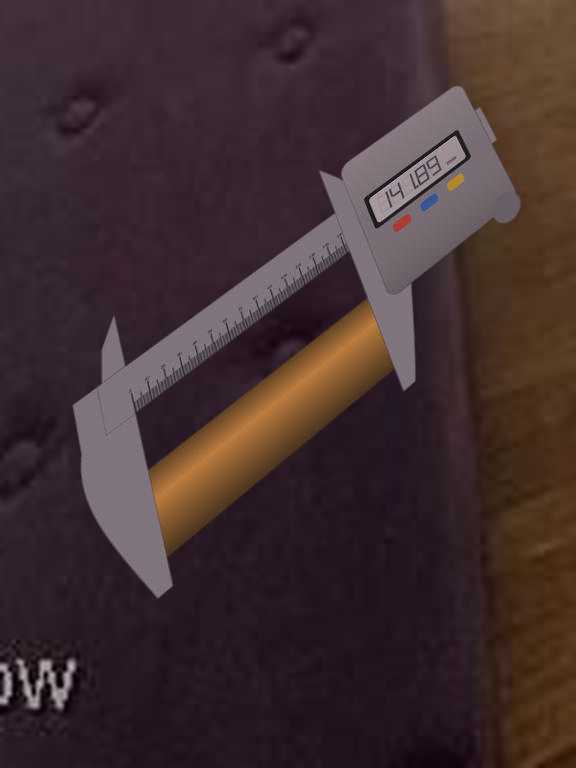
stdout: 141.89 mm
